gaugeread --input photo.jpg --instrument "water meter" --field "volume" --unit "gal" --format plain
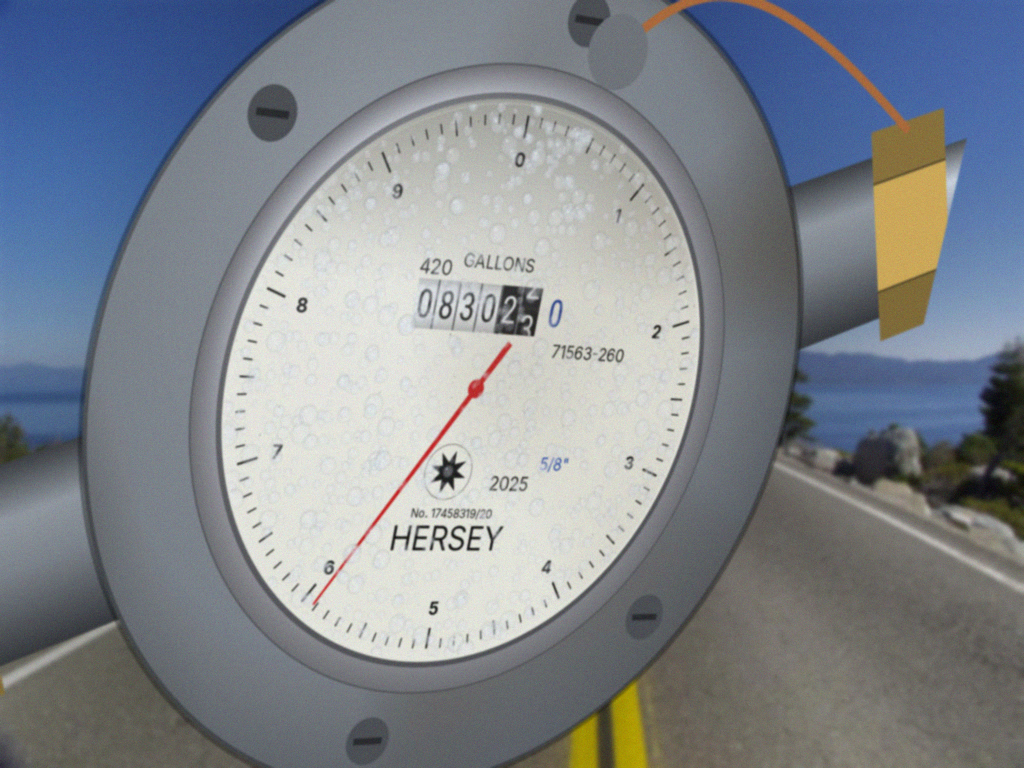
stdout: 830225.9 gal
